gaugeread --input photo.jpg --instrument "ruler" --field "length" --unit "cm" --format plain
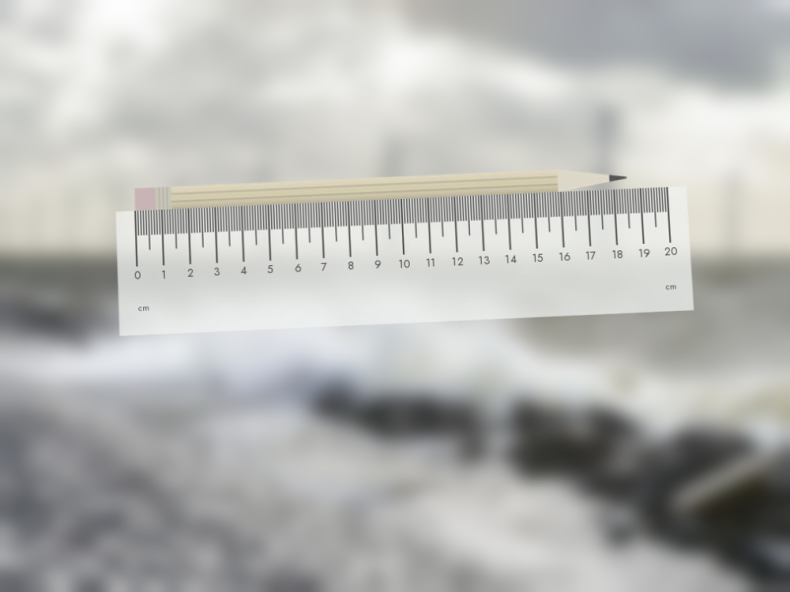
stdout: 18.5 cm
